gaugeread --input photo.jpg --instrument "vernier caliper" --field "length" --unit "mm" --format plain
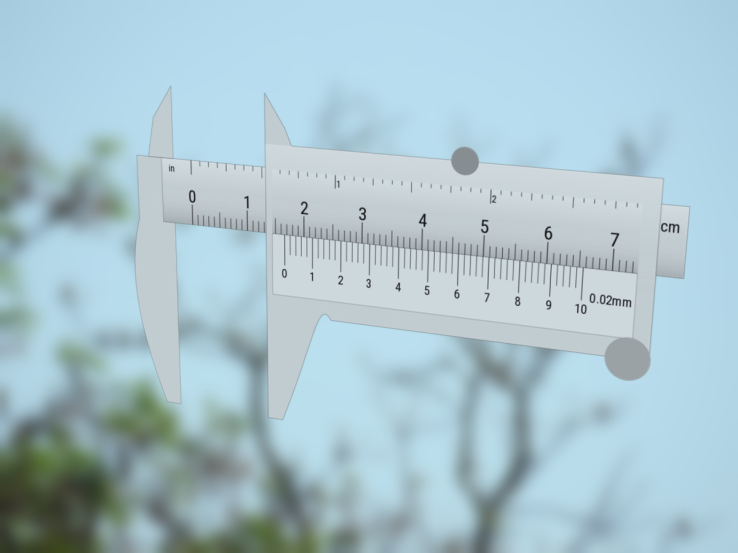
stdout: 16.6 mm
